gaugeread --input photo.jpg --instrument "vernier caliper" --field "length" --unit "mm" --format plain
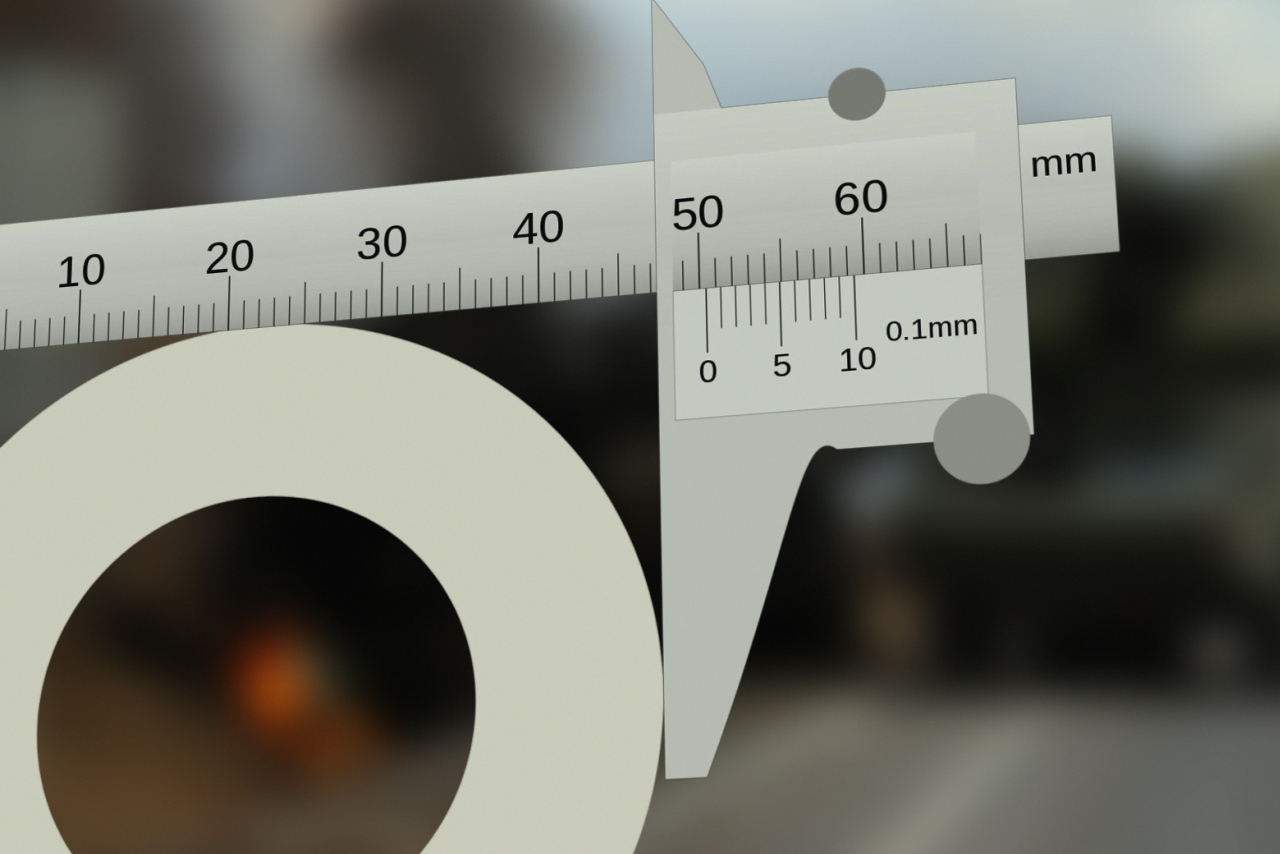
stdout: 50.4 mm
